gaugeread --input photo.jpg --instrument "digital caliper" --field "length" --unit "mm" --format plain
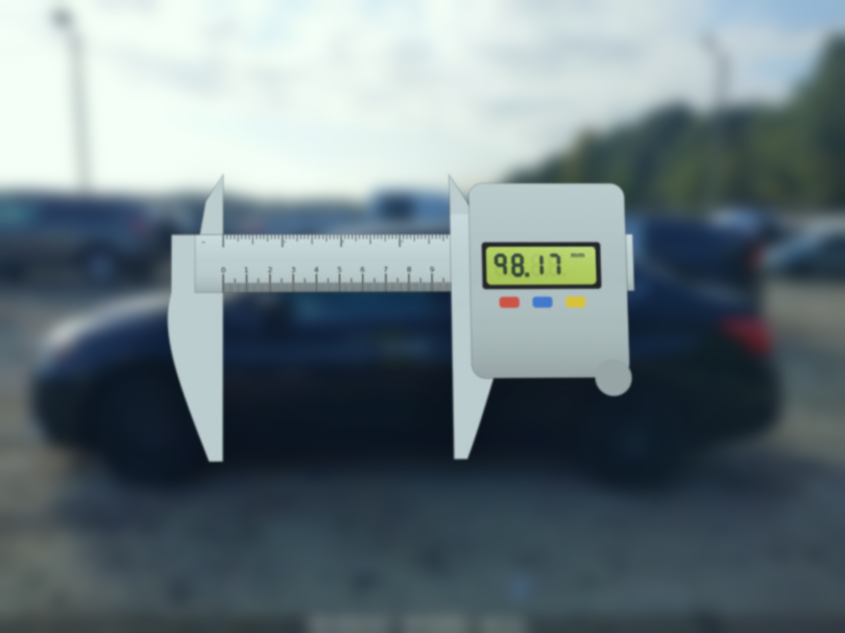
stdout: 98.17 mm
